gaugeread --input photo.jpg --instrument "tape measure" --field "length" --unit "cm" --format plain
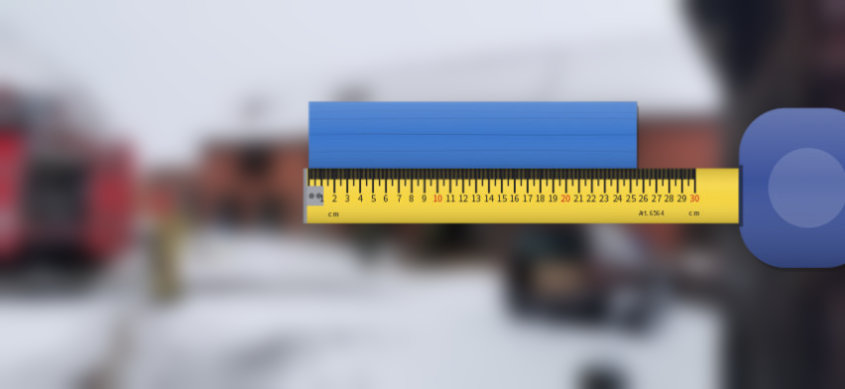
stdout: 25.5 cm
